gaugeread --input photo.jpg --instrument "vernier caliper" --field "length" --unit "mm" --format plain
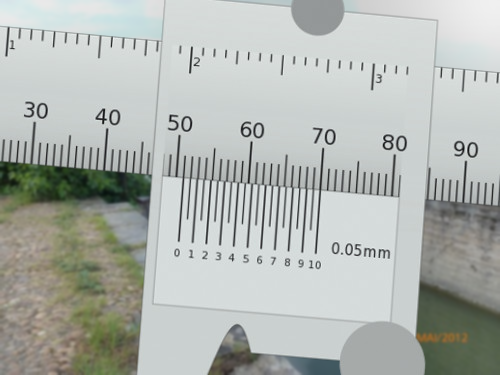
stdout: 51.0 mm
